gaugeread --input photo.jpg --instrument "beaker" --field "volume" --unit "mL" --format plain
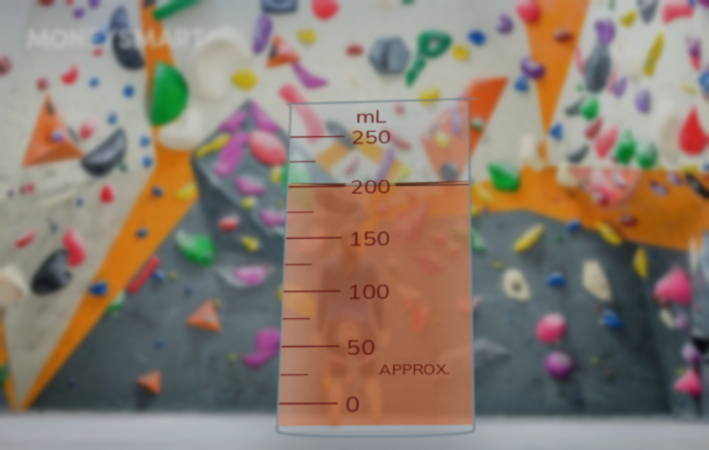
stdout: 200 mL
